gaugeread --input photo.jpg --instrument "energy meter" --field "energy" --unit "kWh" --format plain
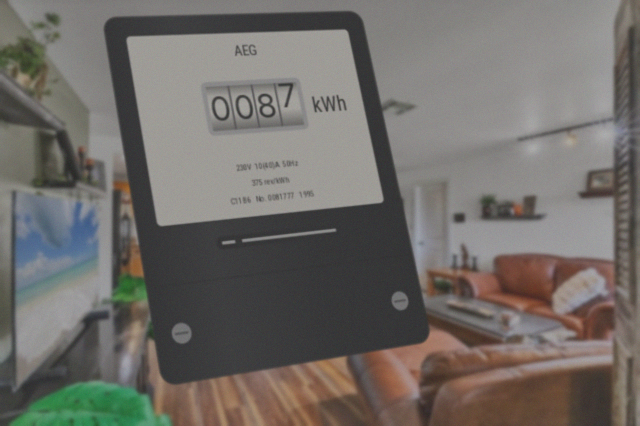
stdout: 87 kWh
